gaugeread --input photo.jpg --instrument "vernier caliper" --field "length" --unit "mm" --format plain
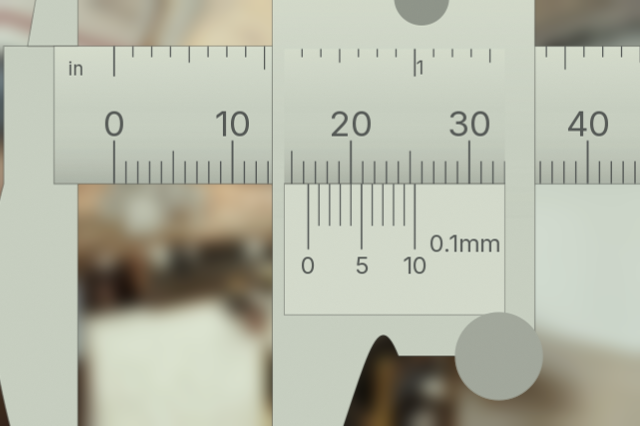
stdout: 16.4 mm
